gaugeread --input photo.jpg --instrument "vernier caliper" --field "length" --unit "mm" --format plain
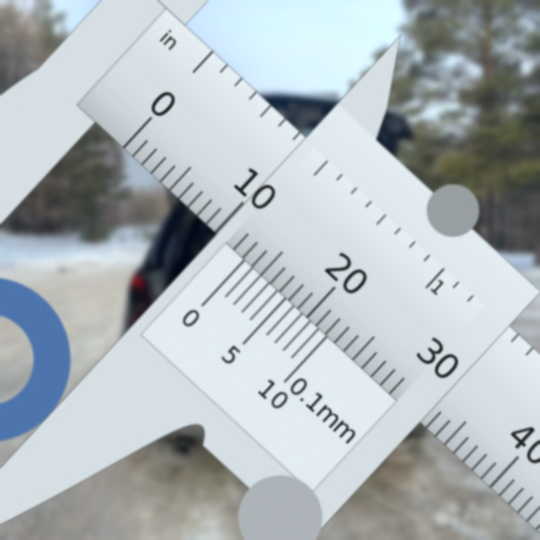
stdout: 13.2 mm
